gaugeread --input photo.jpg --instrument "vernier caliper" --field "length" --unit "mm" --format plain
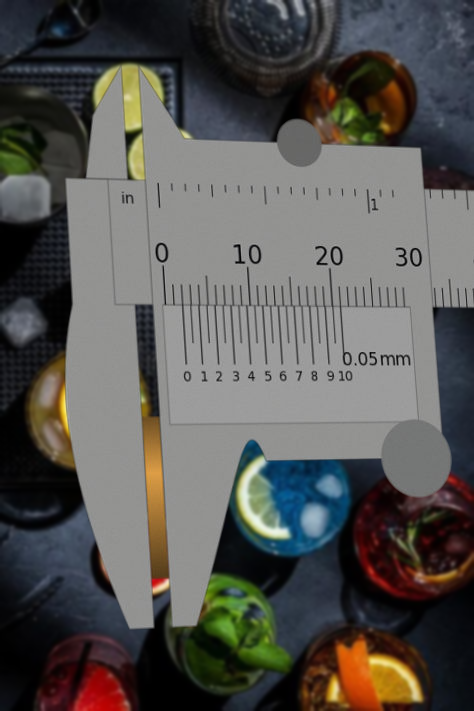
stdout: 2.0 mm
